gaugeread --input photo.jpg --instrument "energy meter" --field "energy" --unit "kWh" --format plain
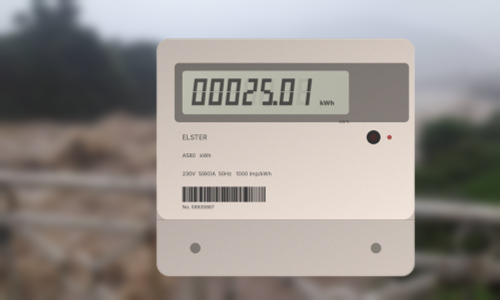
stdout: 25.01 kWh
